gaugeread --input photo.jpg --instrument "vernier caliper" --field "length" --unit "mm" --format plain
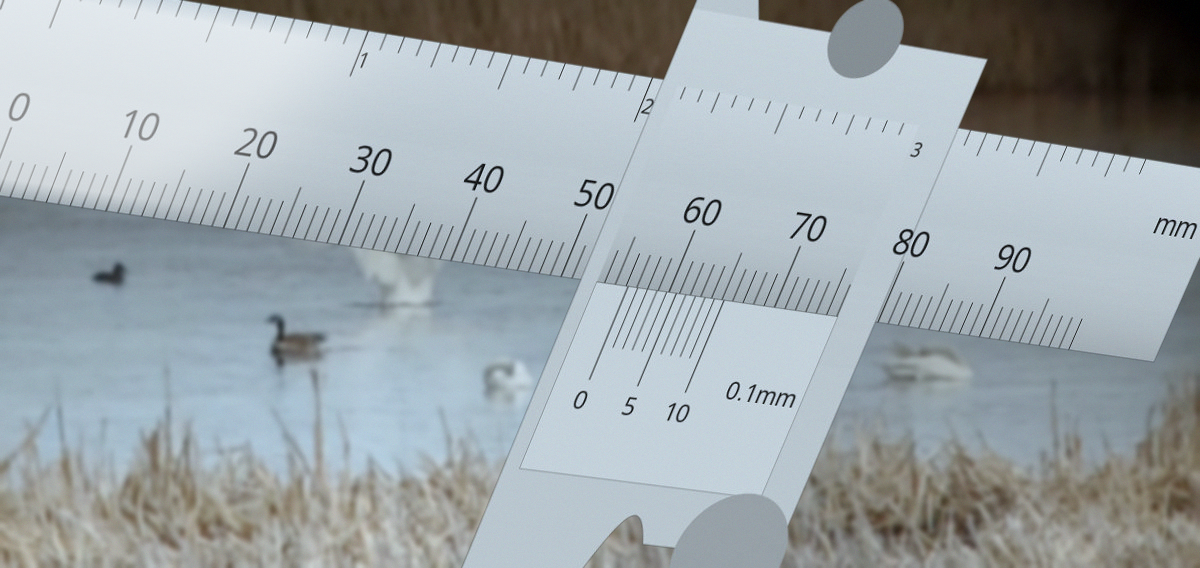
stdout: 56.2 mm
